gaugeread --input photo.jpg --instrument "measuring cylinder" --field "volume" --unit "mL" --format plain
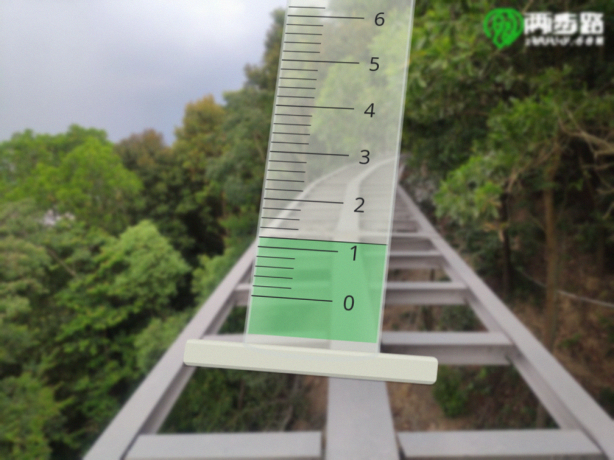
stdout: 1.2 mL
